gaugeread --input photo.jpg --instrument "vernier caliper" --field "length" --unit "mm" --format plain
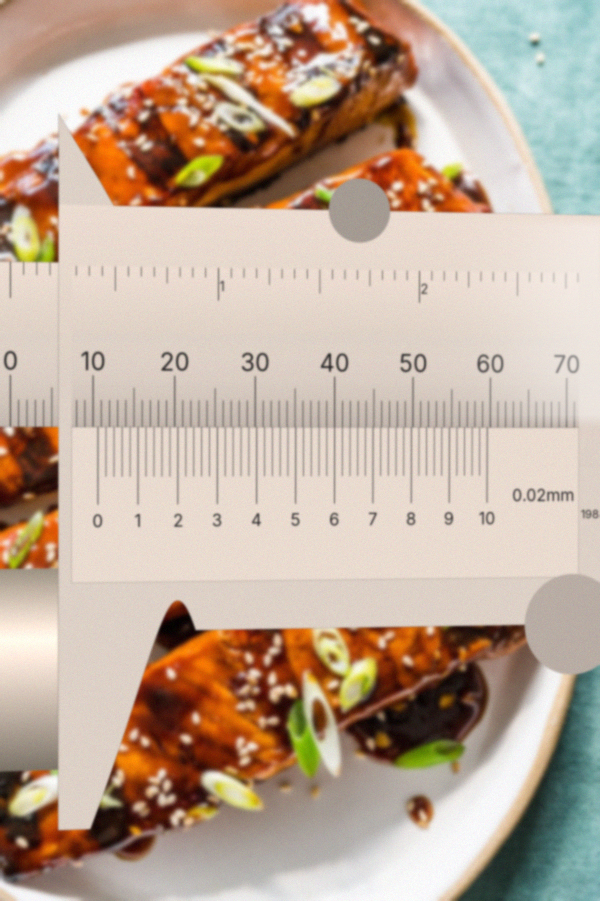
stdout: 10.6 mm
